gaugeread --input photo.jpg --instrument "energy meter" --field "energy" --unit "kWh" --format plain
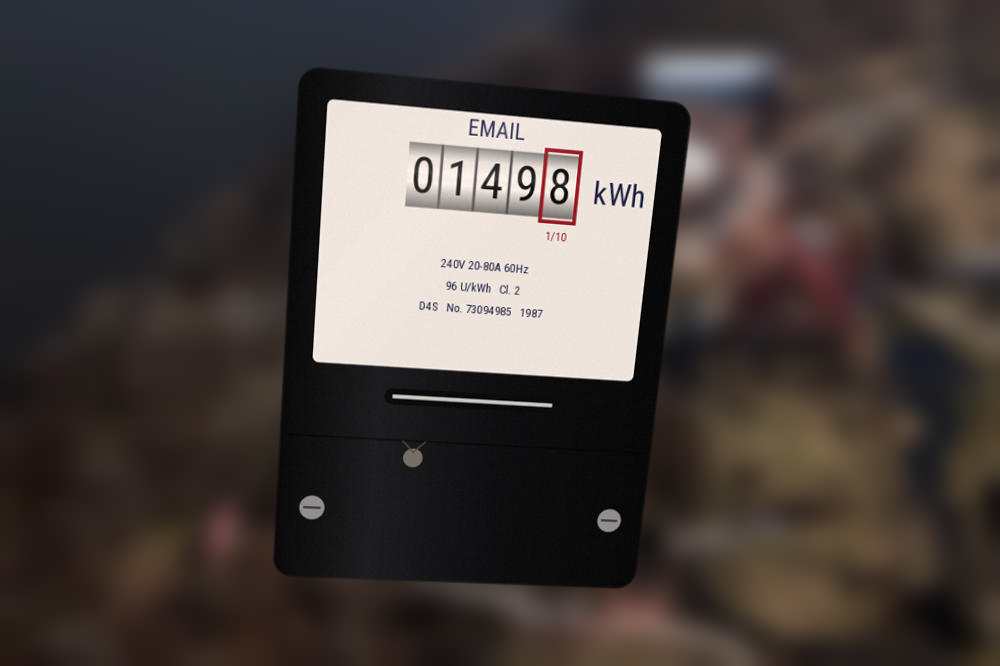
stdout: 149.8 kWh
